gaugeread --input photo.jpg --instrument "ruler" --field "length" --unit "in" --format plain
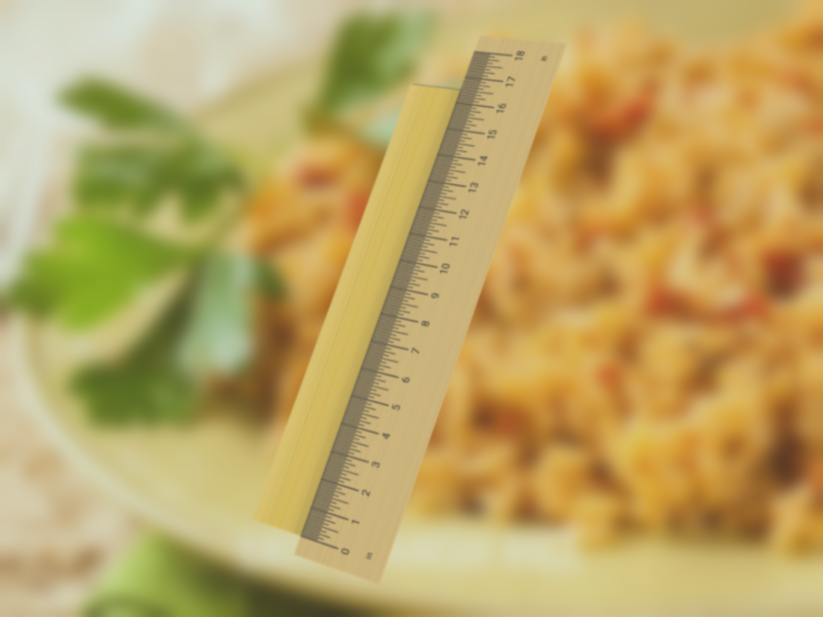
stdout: 16.5 in
